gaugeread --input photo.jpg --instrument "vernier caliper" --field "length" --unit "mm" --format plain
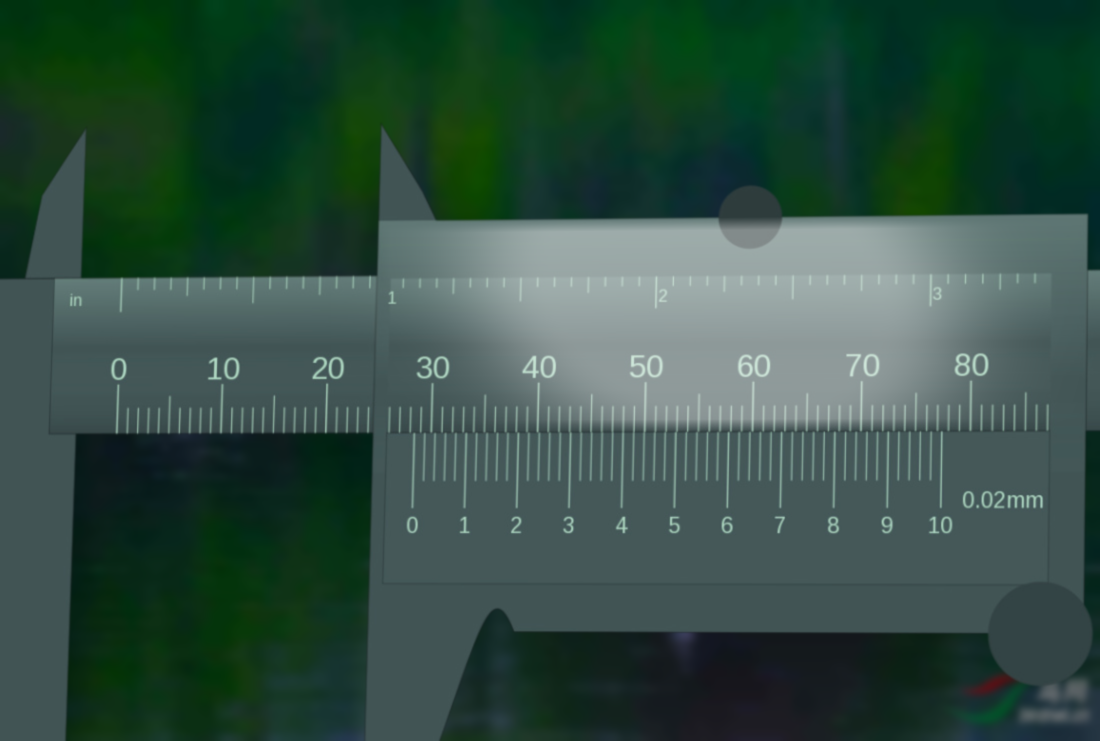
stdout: 28.4 mm
